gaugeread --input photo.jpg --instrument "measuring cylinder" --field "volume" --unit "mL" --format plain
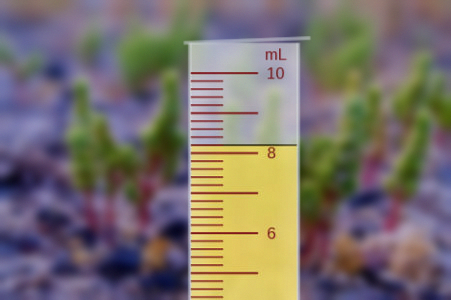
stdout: 8.2 mL
